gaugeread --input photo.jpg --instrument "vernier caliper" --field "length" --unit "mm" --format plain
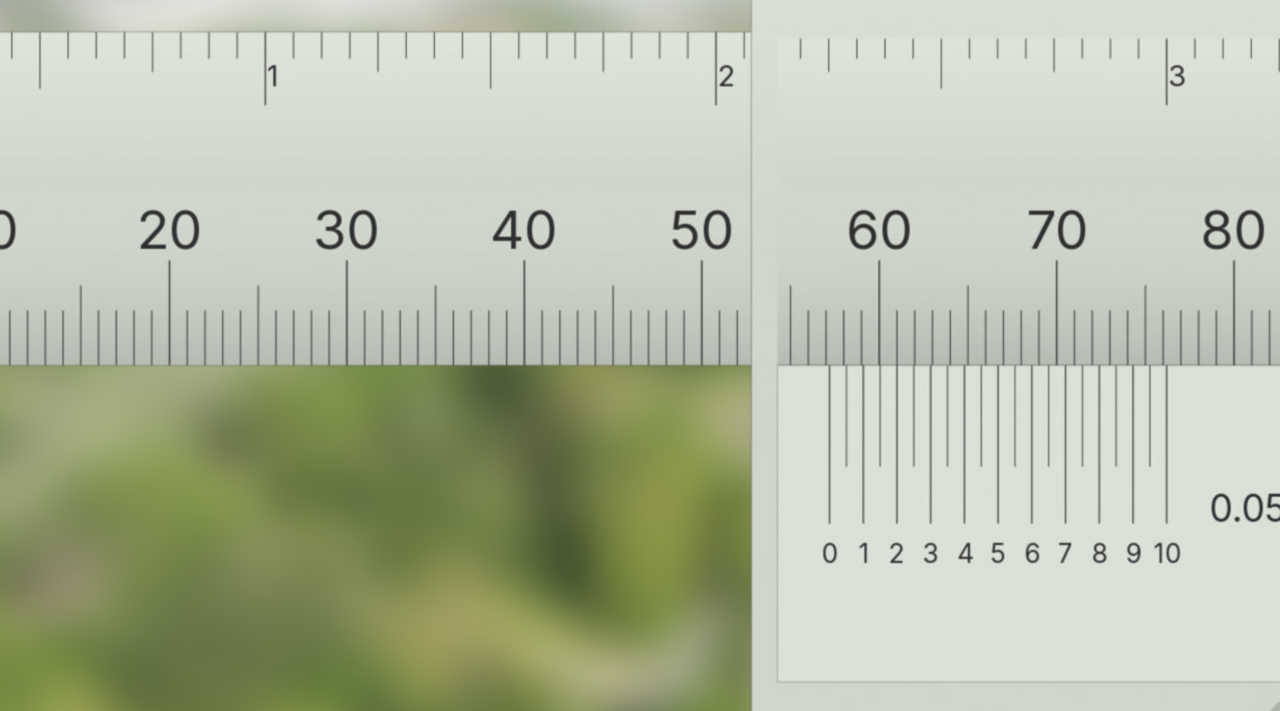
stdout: 57.2 mm
